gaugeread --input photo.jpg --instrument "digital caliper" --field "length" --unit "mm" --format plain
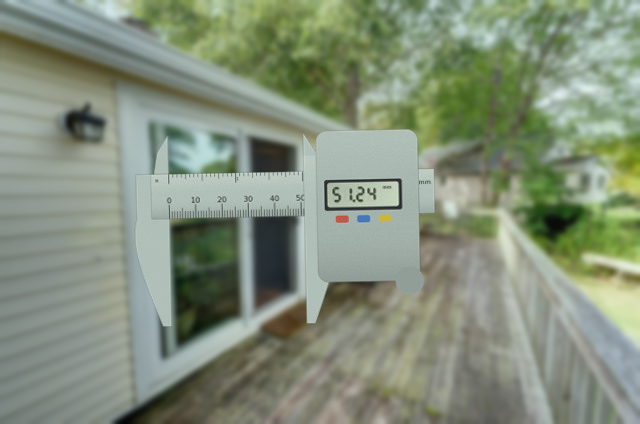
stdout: 51.24 mm
